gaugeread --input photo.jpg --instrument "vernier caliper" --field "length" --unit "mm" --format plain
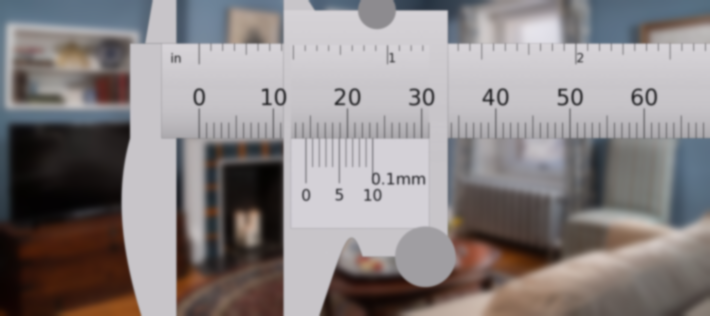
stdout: 14.4 mm
